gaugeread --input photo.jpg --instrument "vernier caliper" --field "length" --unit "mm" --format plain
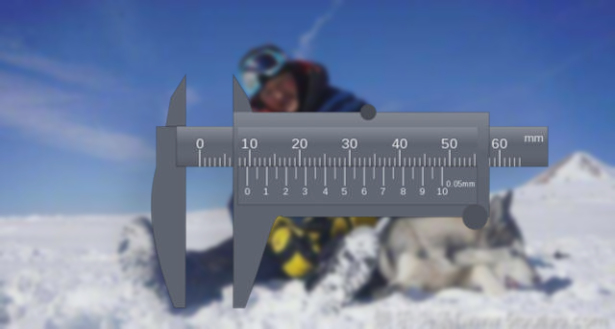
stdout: 9.5 mm
